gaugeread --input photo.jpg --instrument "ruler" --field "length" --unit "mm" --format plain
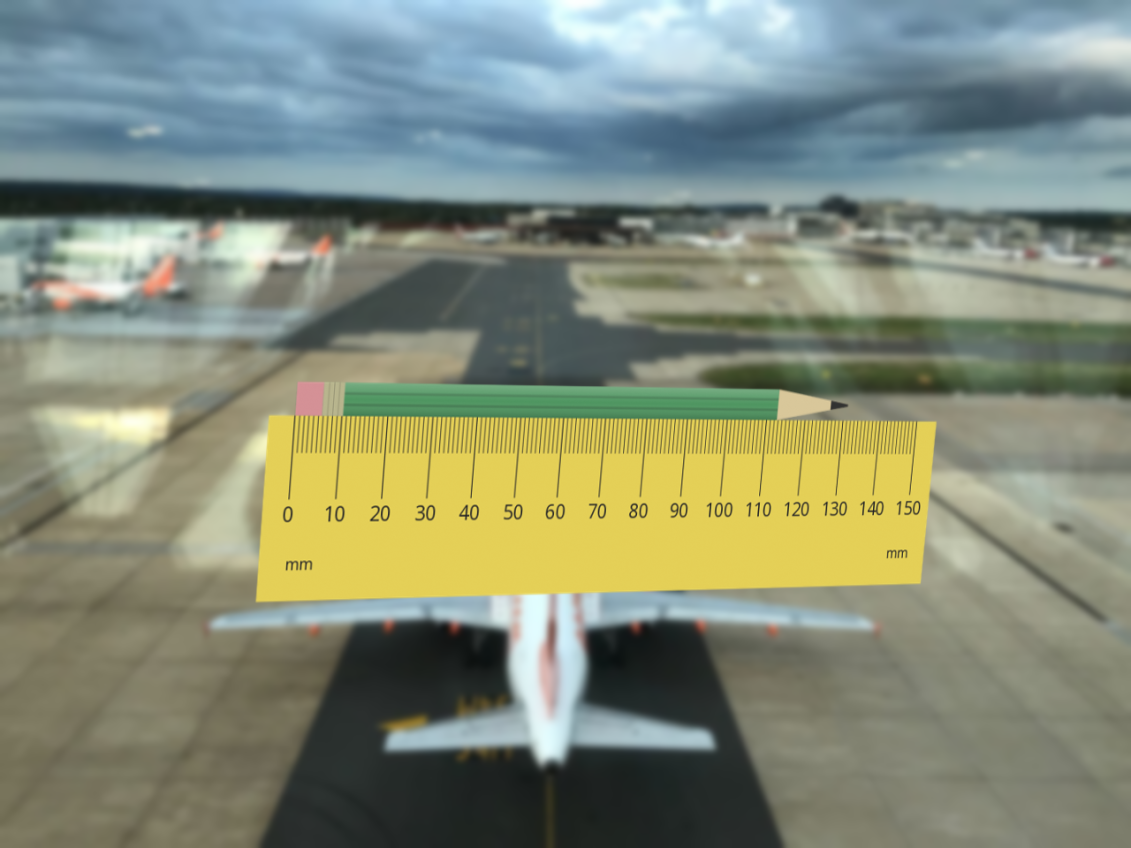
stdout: 131 mm
